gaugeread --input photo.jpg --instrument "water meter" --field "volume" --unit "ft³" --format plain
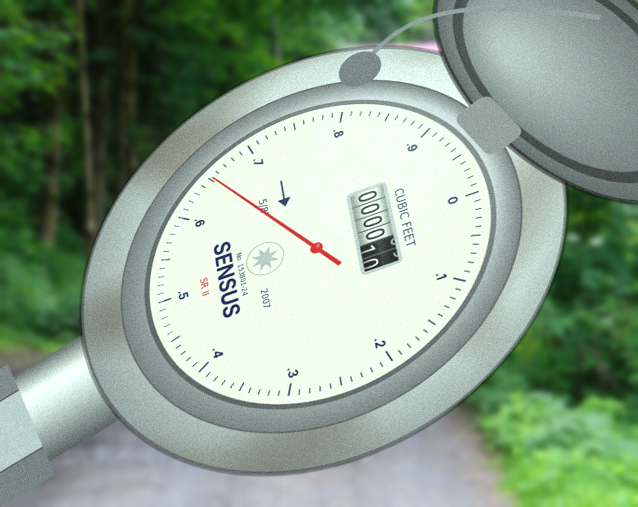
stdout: 9.65 ft³
